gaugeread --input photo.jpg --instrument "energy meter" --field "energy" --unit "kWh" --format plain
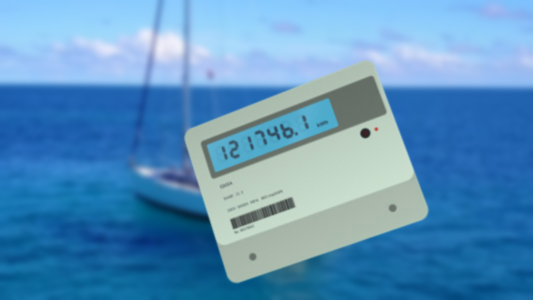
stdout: 121746.1 kWh
